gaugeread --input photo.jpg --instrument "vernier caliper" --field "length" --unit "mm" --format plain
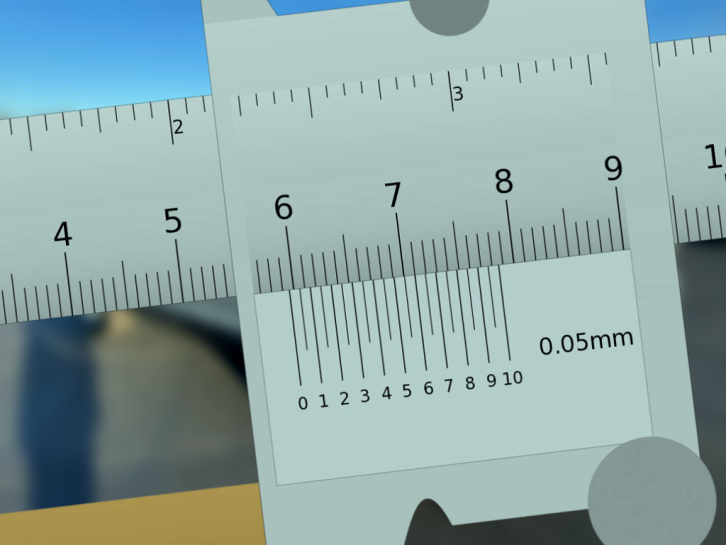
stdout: 59.6 mm
